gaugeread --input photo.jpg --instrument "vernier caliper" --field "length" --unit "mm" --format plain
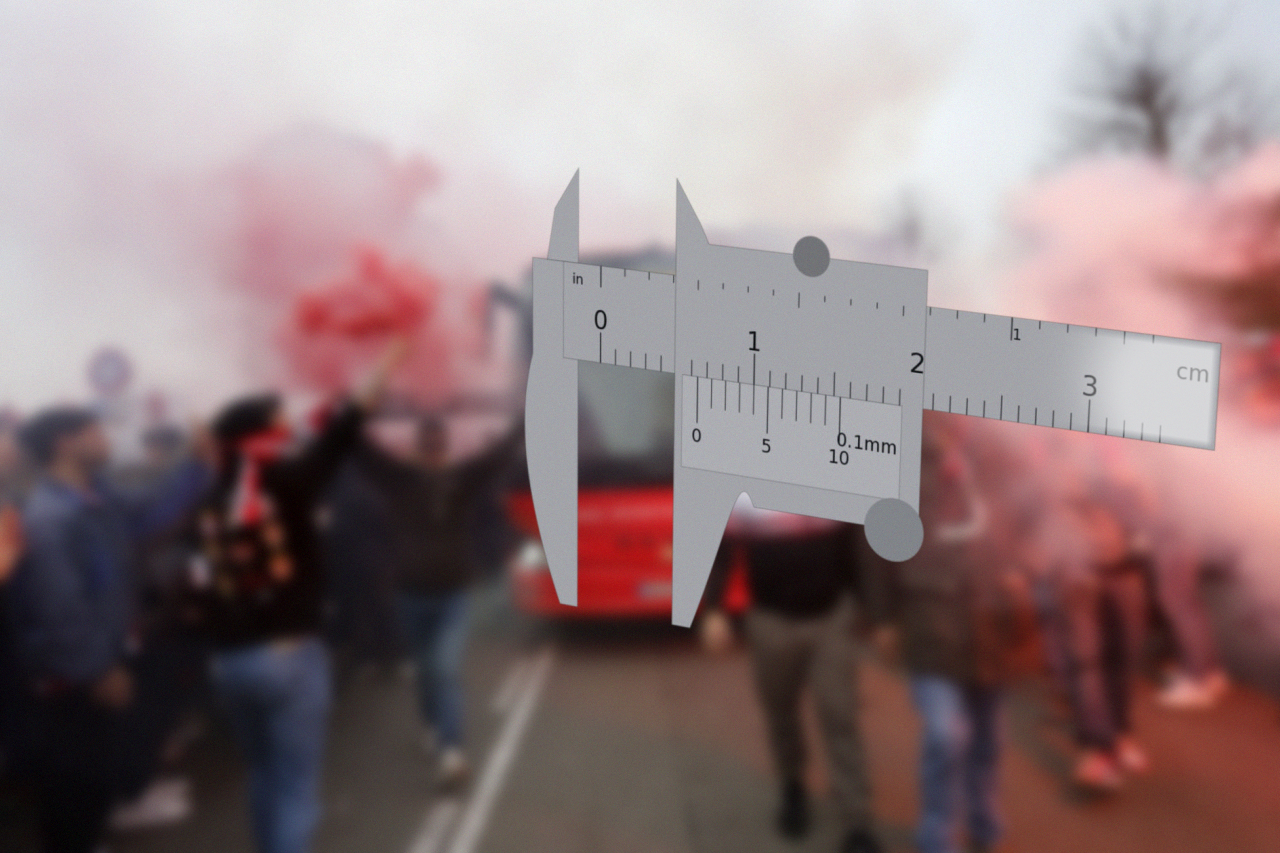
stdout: 6.4 mm
